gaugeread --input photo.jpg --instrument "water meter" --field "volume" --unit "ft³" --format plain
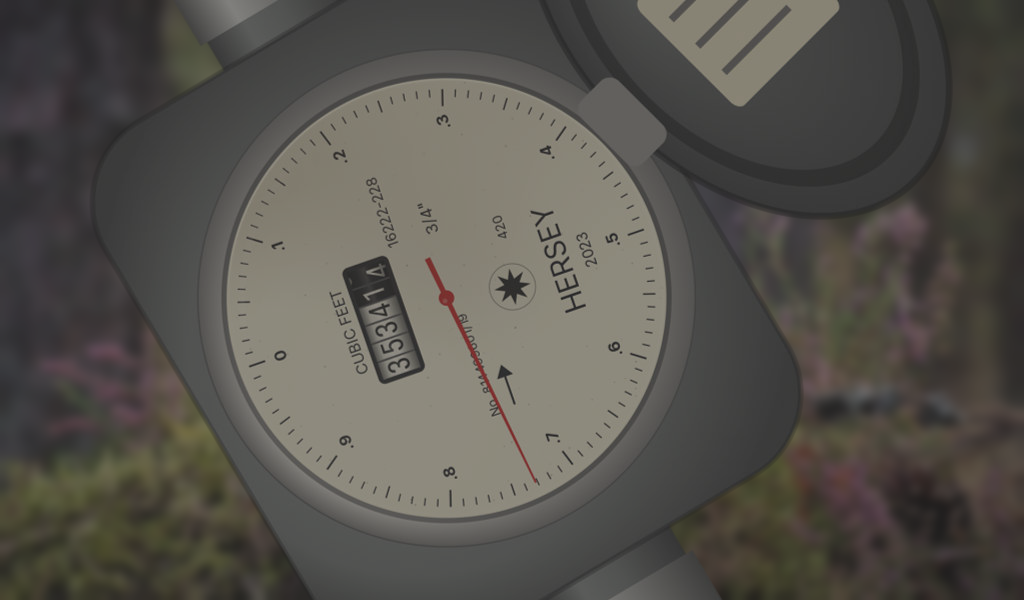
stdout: 353413.73 ft³
